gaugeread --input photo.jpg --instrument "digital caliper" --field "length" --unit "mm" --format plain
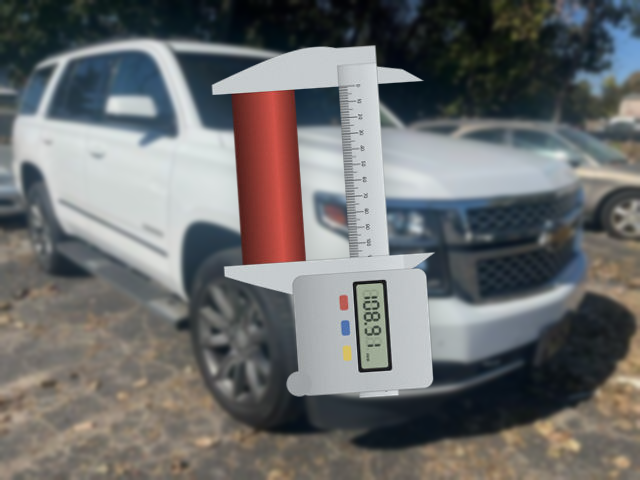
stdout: 108.91 mm
